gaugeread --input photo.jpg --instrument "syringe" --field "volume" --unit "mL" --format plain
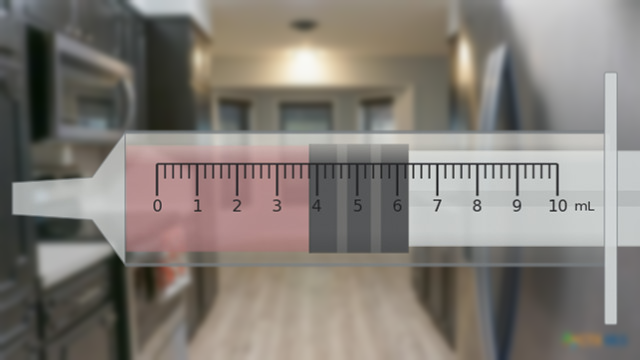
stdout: 3.8 mL
